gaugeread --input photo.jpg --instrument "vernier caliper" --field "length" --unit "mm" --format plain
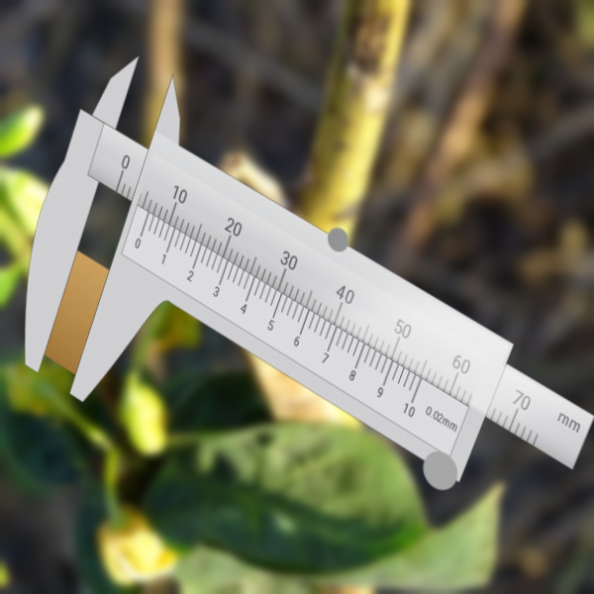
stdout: 6.2 mm
